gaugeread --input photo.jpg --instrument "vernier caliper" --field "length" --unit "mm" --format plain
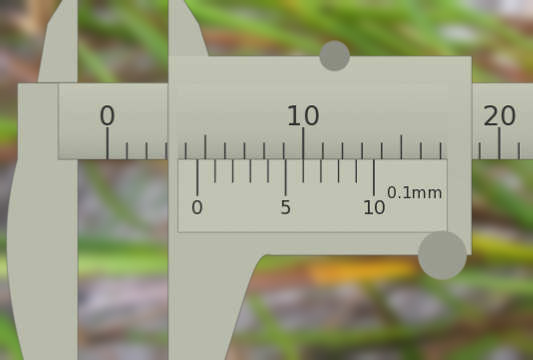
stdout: 4.6 mm
